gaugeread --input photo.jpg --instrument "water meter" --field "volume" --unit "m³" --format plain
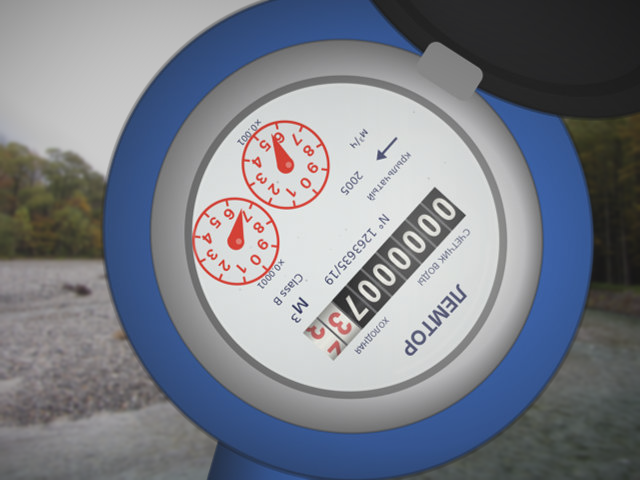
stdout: 7.3256 m³
